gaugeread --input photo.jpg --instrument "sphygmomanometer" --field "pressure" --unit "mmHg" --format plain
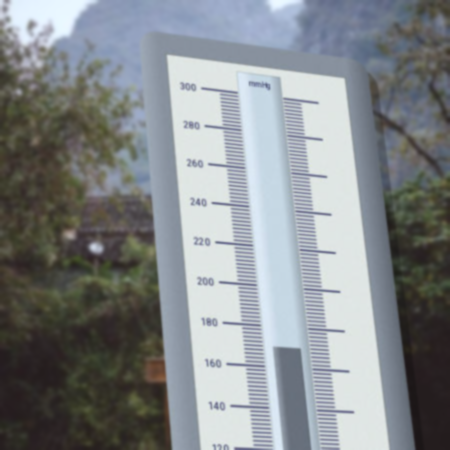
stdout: 170 mmHg
